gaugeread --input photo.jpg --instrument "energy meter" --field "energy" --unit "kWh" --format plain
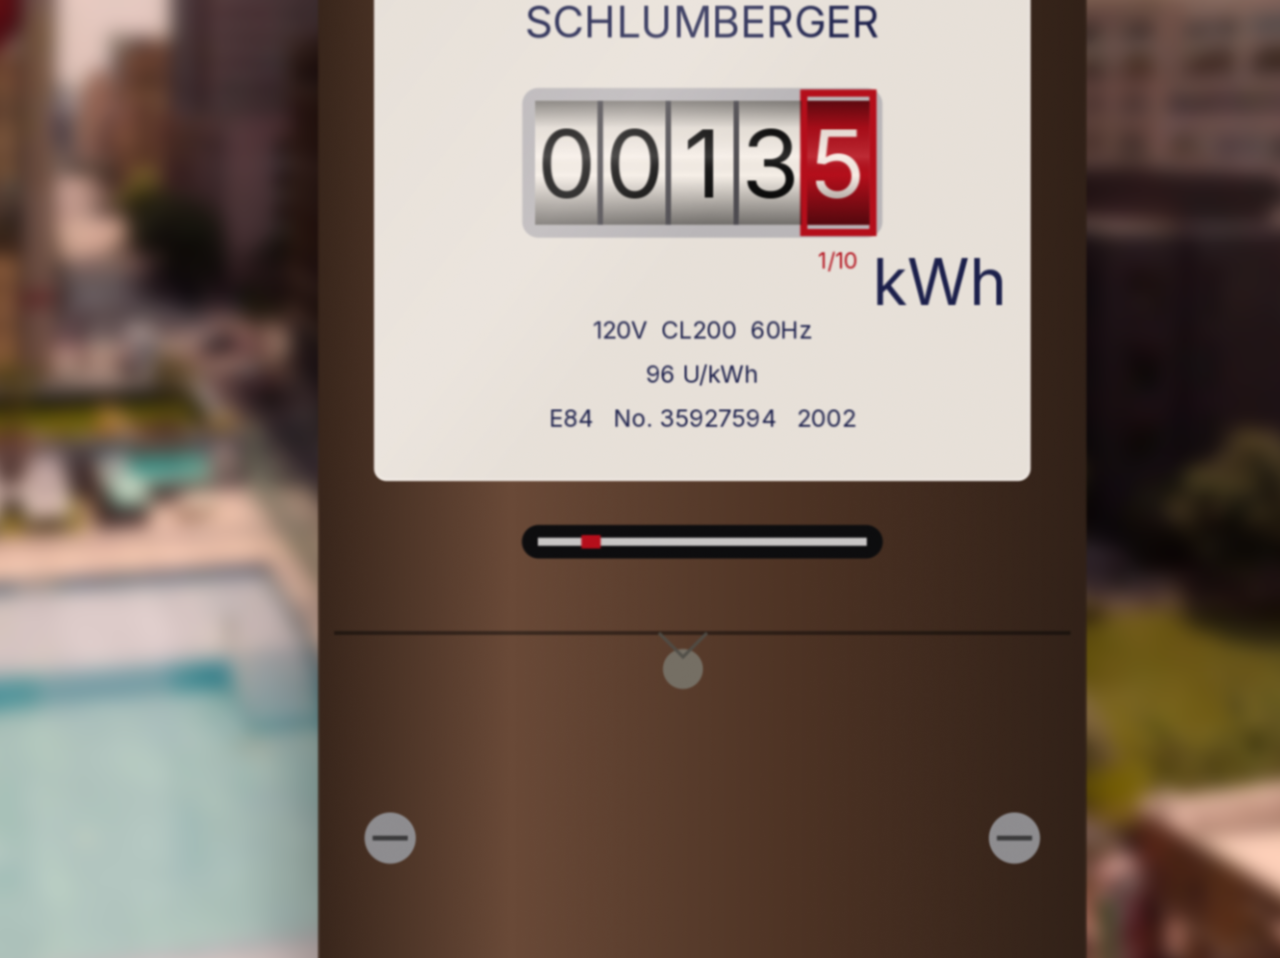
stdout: 13.5 kWh
